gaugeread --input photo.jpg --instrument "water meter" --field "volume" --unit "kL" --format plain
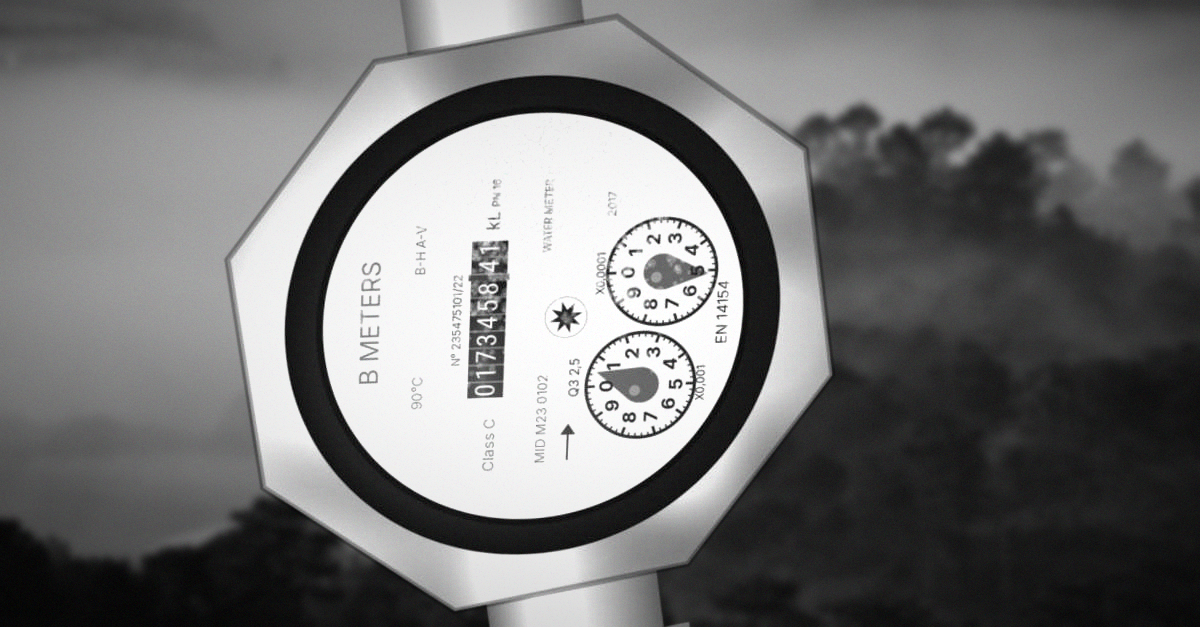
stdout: 173458.4105 kL
